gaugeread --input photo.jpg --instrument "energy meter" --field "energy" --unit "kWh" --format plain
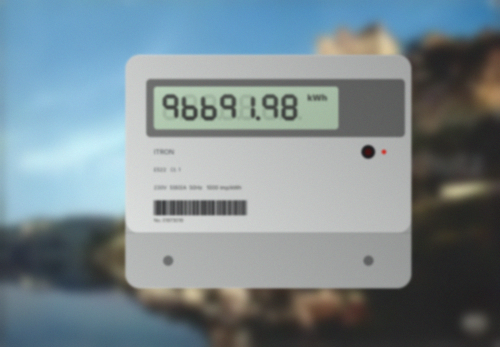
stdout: 96691.98 kWh
